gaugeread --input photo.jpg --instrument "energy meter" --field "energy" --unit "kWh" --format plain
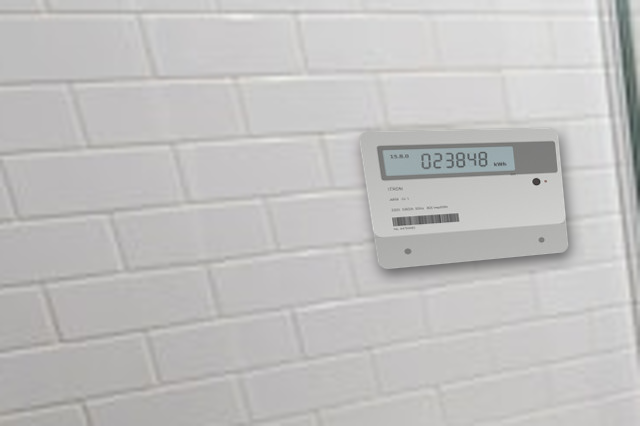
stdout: 23848 kWh
